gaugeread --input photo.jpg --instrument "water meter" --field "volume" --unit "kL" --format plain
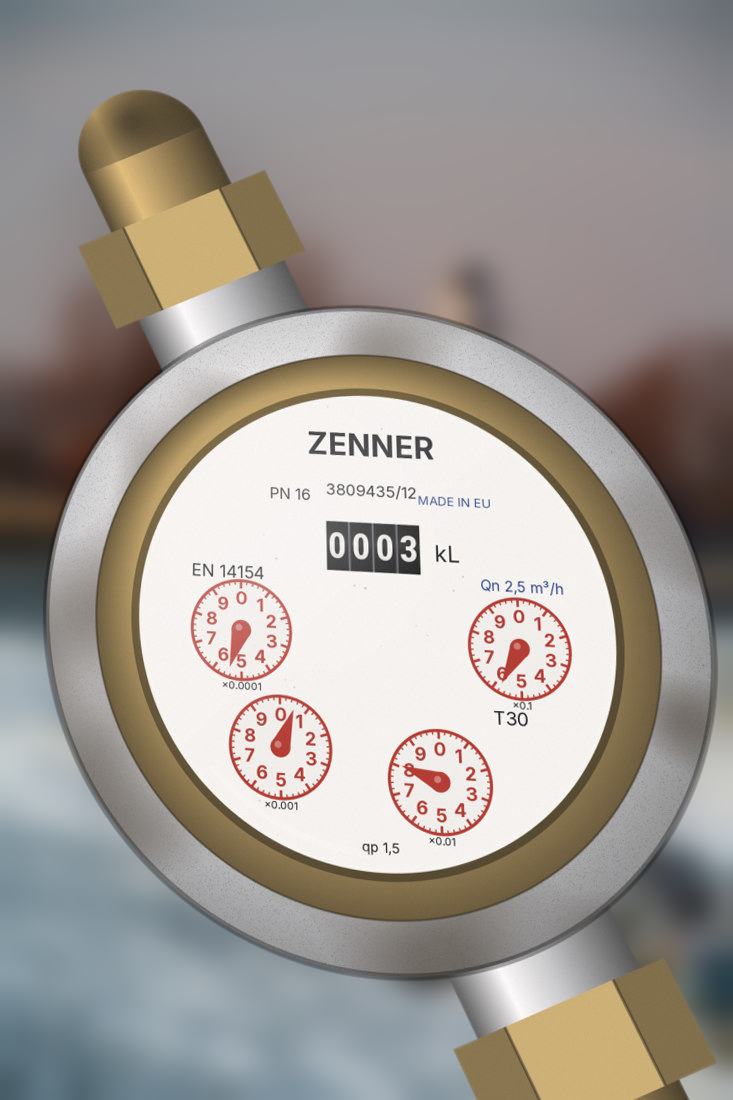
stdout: 3.5805 kL
